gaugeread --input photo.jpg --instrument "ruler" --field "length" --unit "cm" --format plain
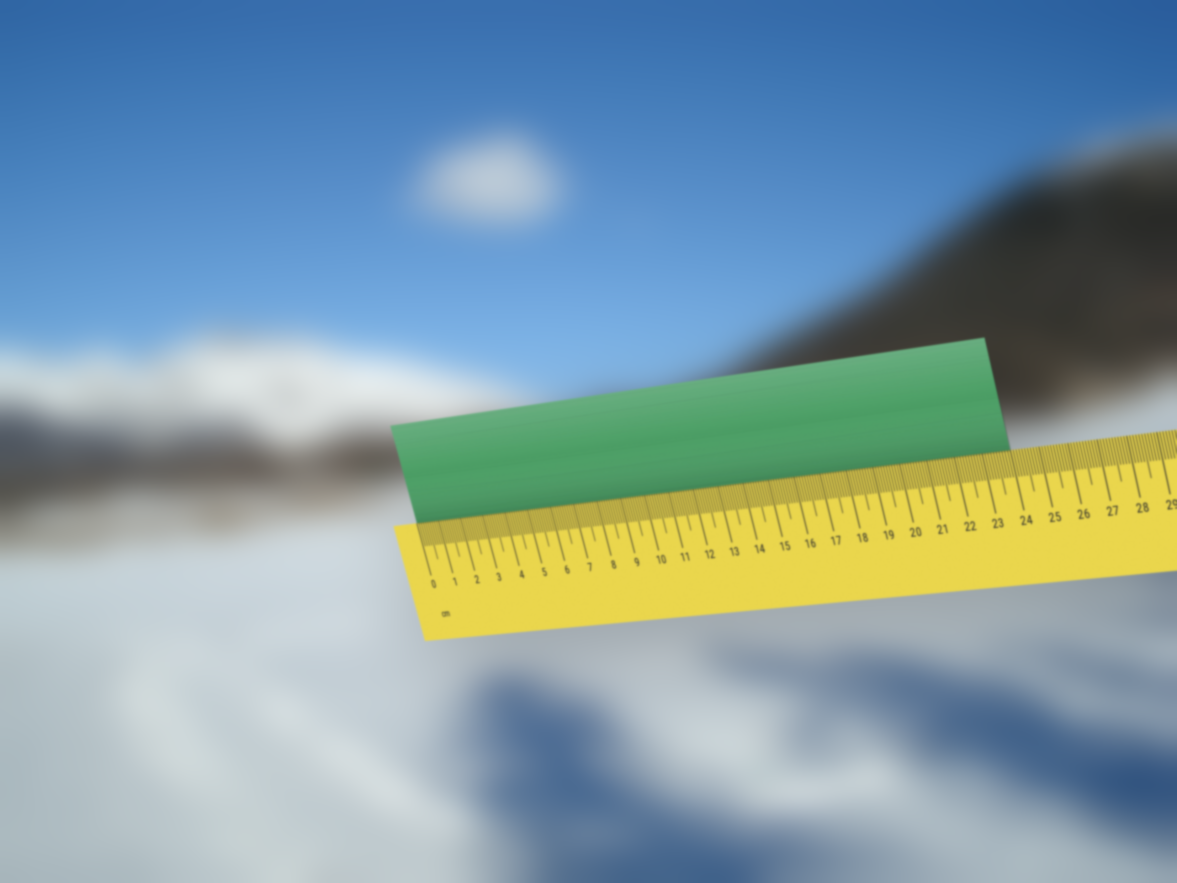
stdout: 24 cm
